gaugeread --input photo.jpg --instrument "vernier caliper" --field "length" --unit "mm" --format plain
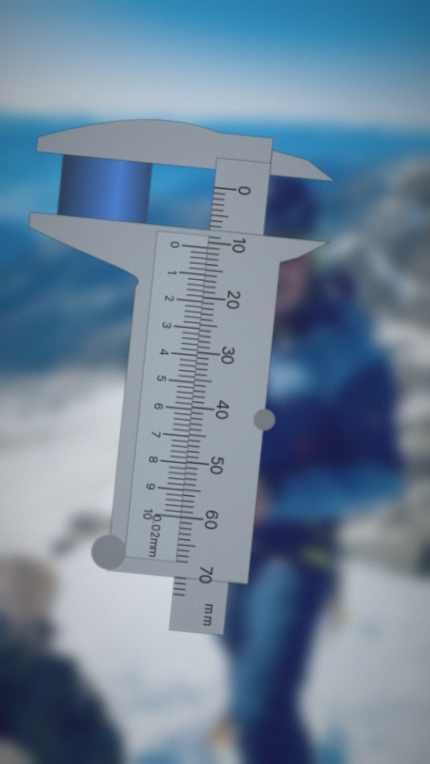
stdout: 11.0 mm
